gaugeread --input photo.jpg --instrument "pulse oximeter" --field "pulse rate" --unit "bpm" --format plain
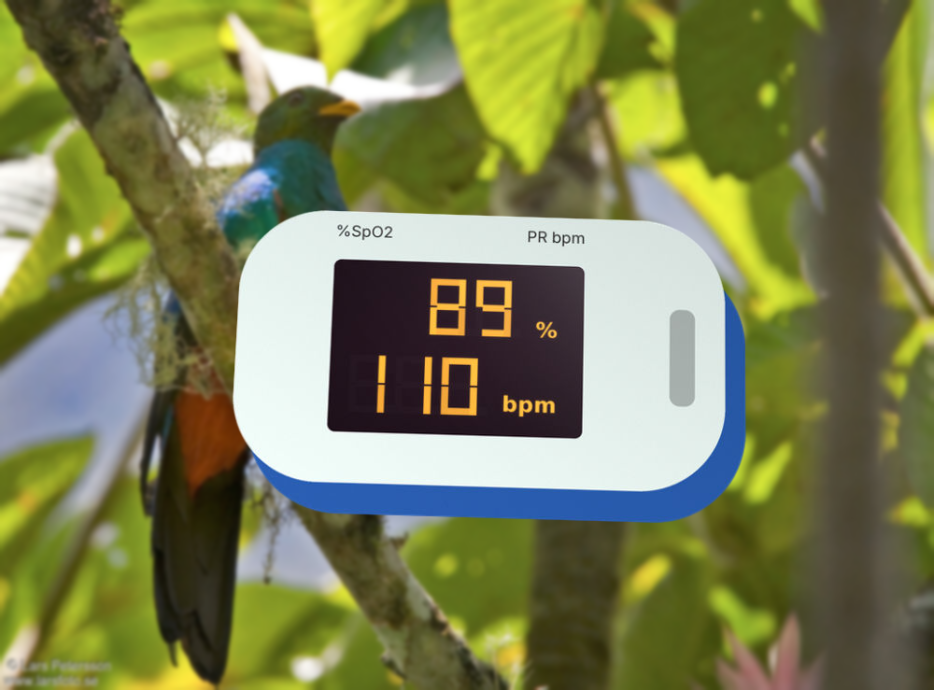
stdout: 110 bpm
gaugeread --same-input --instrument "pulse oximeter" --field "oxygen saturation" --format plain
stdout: 89 %
